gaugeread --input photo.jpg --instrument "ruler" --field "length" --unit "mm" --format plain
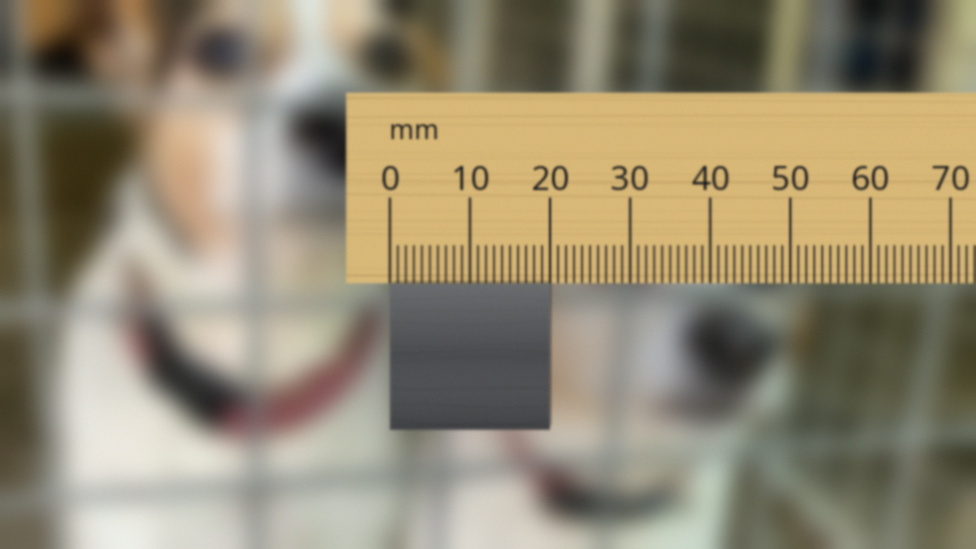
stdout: 20 mm
